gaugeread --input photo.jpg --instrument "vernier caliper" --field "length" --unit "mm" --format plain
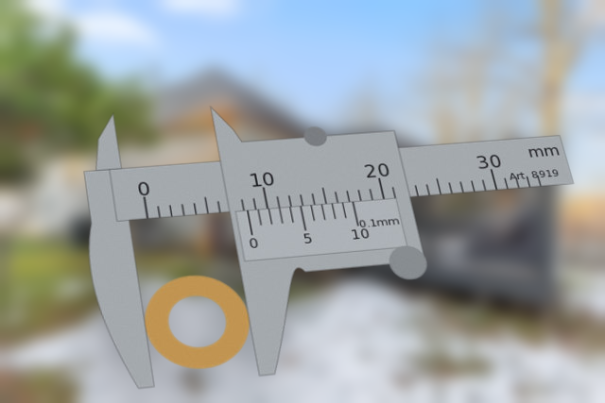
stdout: 8.3 mm
